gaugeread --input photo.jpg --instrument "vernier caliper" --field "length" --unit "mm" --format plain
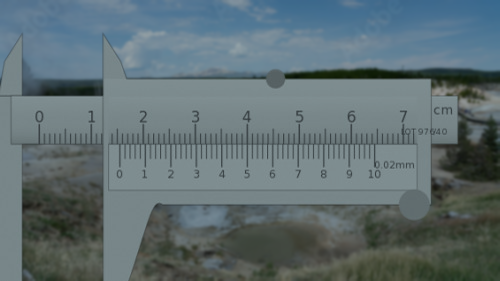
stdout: 15.5 mm
